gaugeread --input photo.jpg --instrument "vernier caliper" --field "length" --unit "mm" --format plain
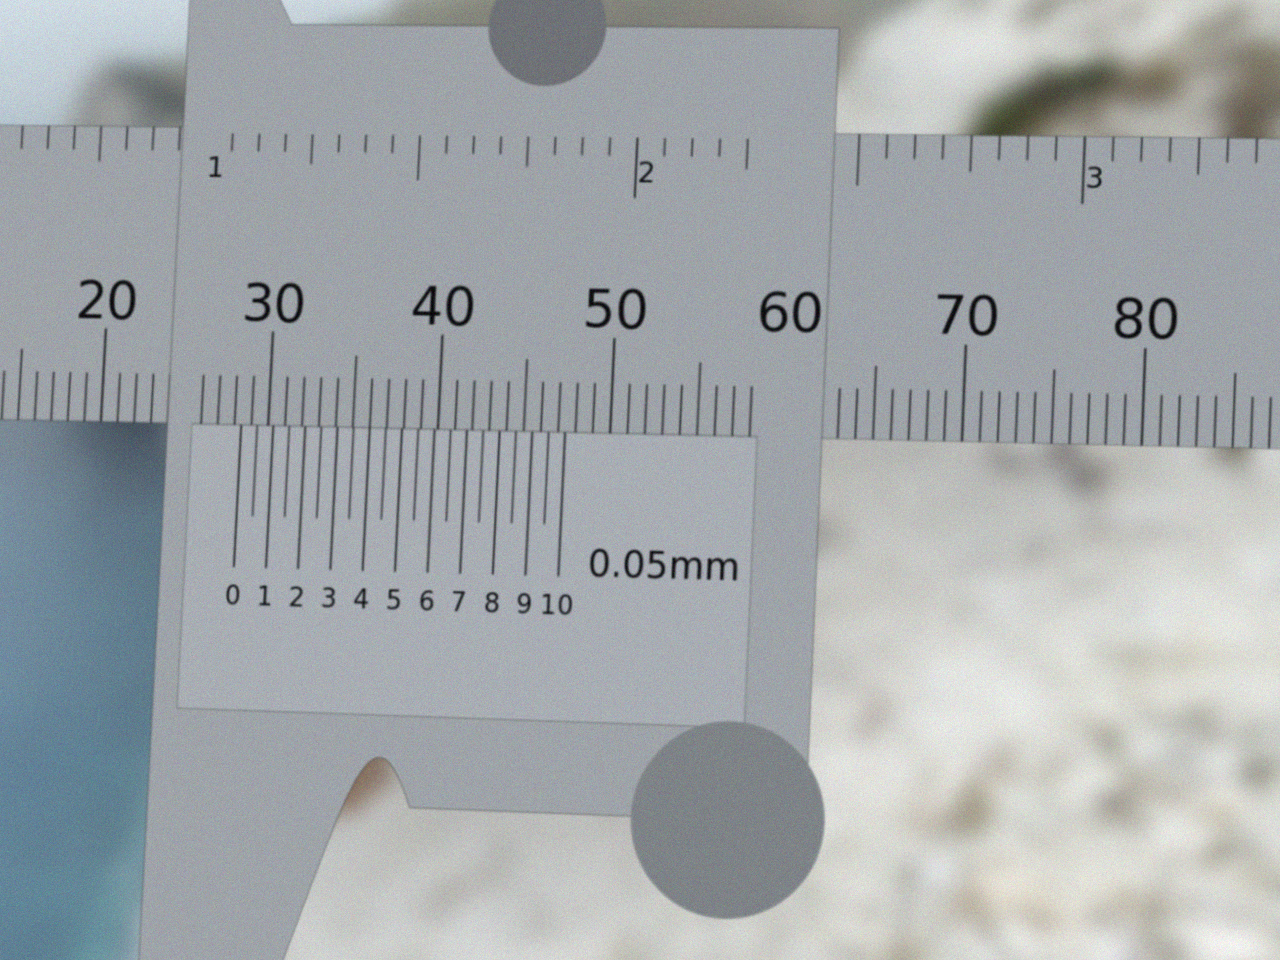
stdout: 28.4 mm
